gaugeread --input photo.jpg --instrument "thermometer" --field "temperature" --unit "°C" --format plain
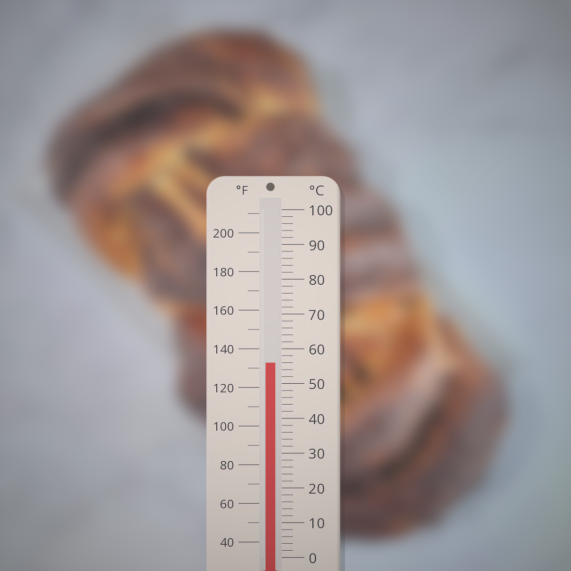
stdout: 56 °C
